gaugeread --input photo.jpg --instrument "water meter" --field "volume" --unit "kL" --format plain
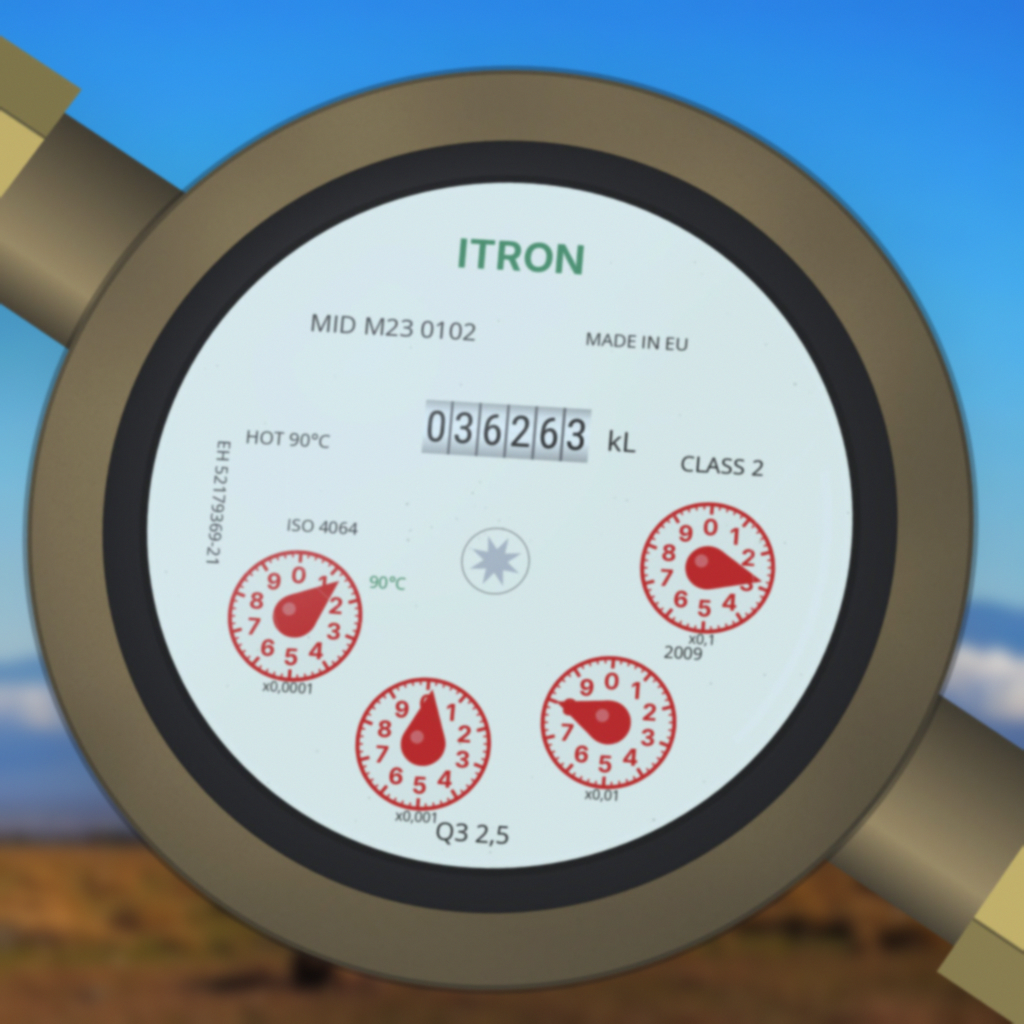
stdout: 36263.2801 kL
